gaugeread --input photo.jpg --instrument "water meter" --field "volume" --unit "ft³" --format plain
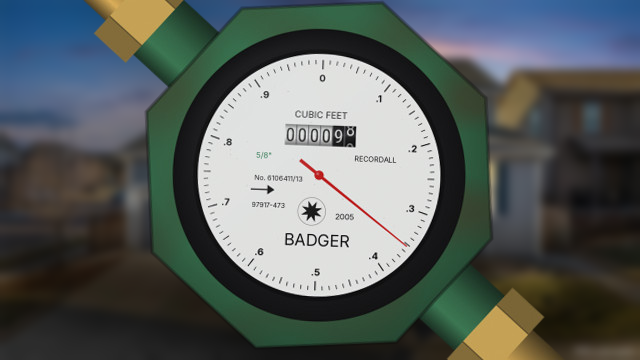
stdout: 98.35 ft³
